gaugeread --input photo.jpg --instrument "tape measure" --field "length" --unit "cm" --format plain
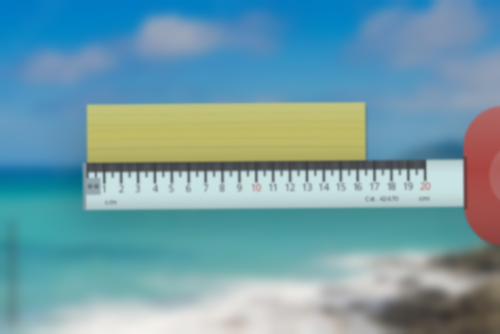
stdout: 16.5 cm
